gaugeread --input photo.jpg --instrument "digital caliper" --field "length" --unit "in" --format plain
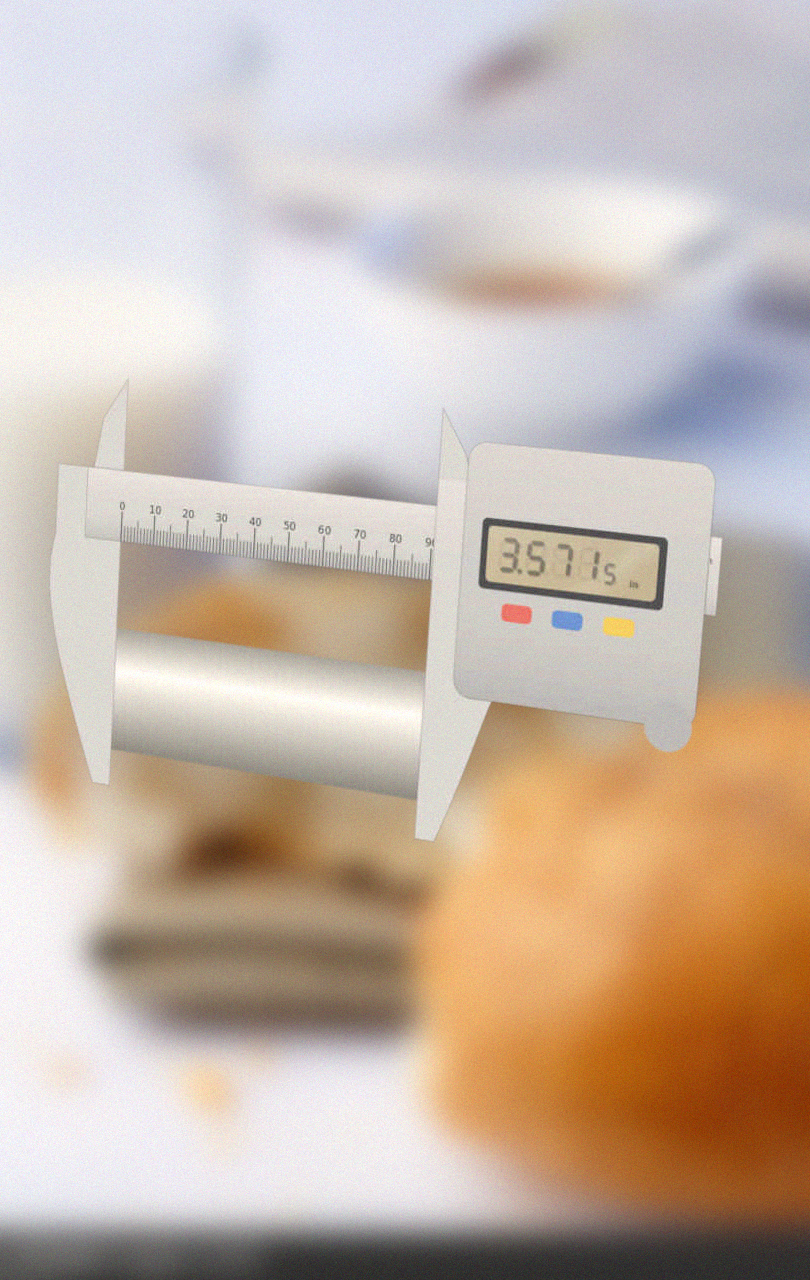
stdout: 3.5715 in
